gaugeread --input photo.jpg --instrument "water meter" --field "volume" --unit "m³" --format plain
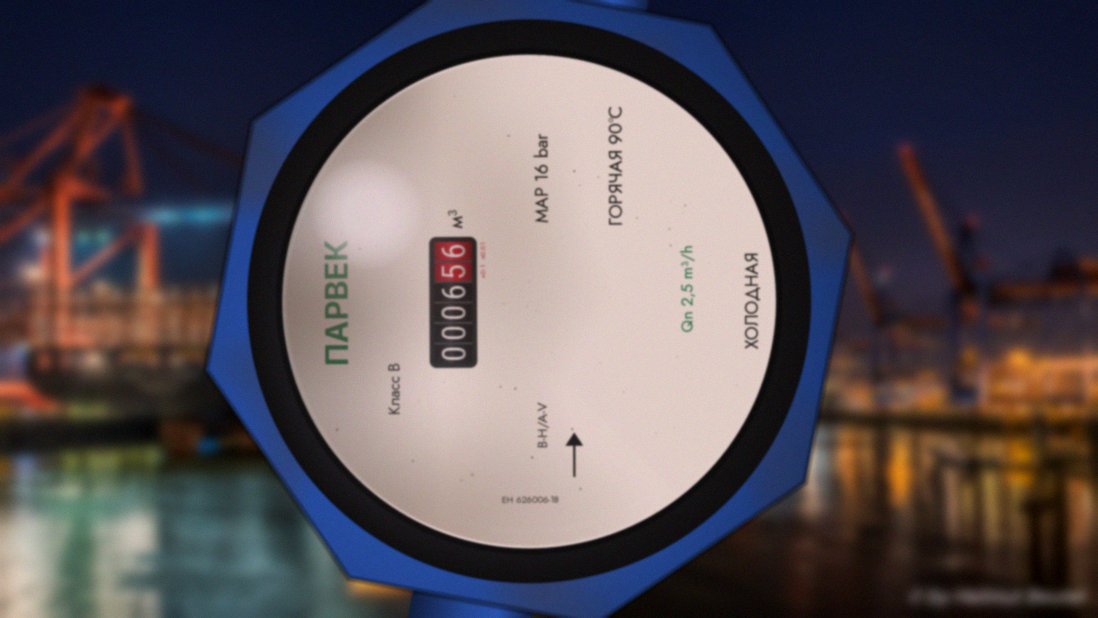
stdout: 6.56 m³
